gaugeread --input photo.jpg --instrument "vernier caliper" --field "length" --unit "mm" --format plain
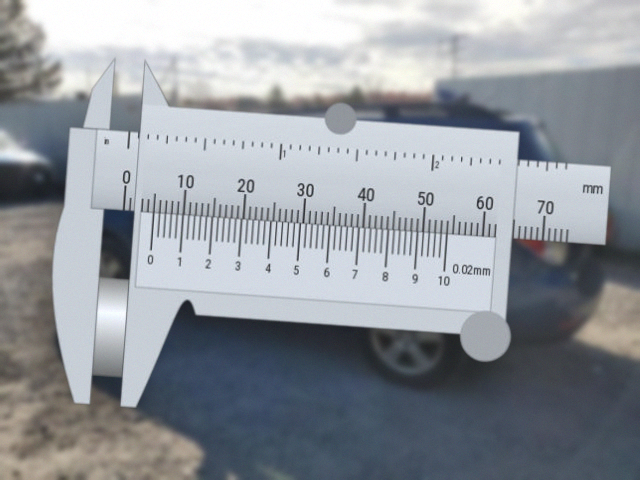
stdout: 5.0 mm
